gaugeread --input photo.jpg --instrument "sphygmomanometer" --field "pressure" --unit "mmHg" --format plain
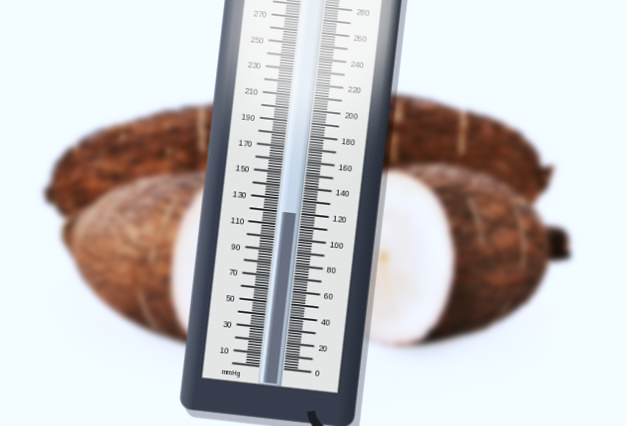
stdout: 120 mmHg
